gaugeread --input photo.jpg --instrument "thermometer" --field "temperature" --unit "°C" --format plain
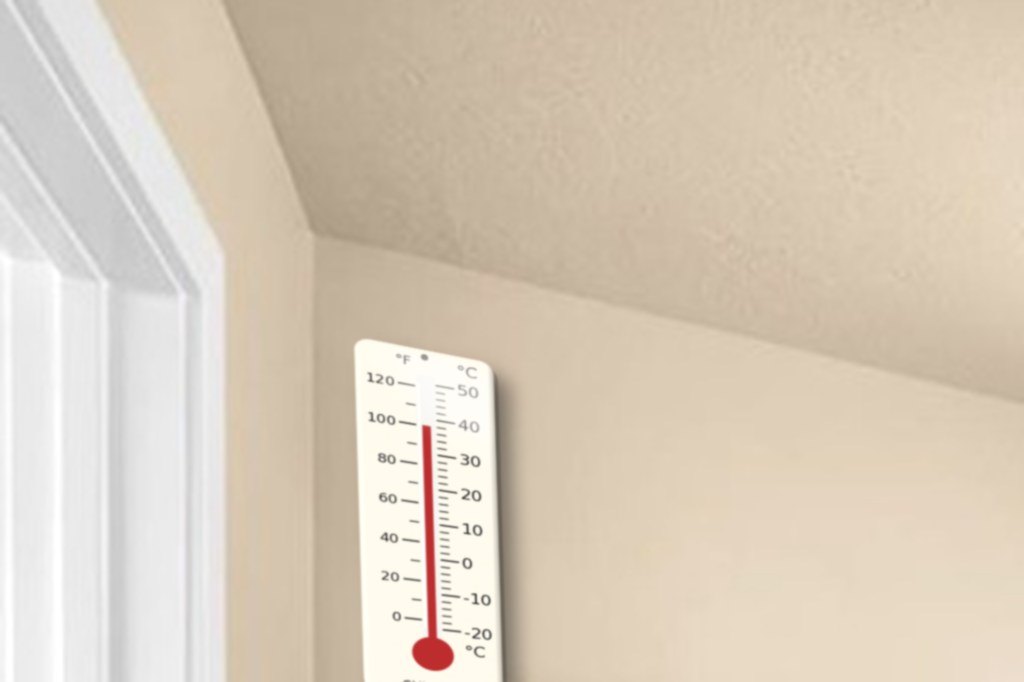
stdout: 38 °C
